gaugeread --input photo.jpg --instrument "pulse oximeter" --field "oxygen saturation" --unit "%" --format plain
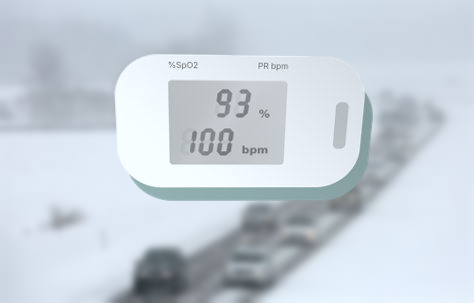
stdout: 93 %
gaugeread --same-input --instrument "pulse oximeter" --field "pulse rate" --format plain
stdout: 100 bpm
